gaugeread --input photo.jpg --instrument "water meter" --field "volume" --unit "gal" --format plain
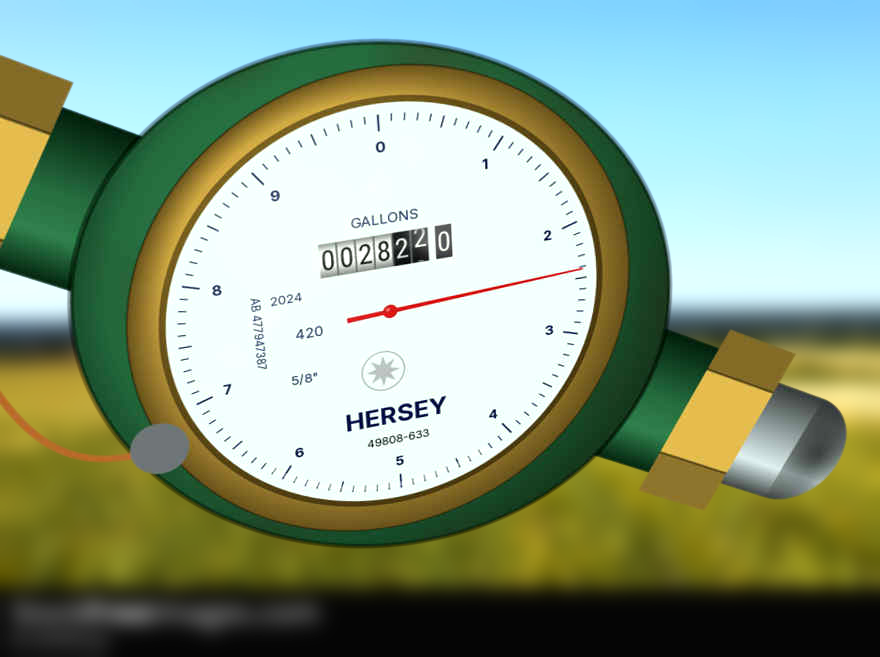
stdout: 28222.4 gal
